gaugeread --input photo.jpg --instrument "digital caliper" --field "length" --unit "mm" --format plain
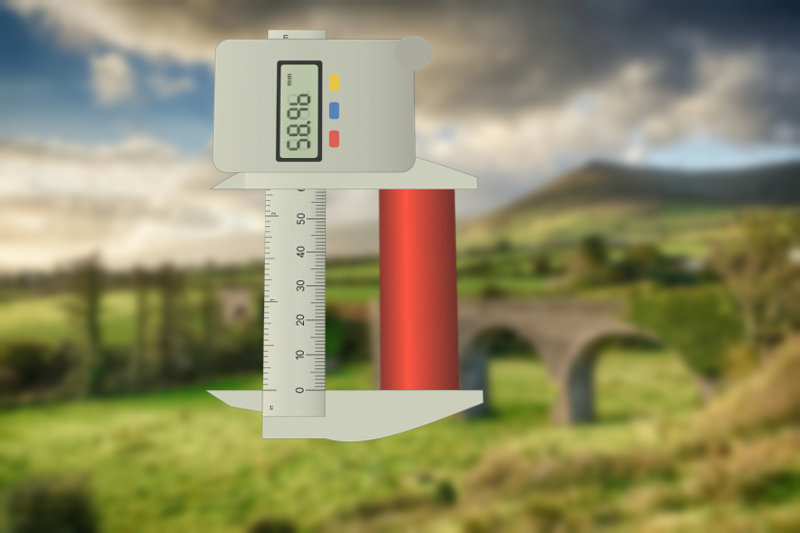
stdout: 58.96 mm
